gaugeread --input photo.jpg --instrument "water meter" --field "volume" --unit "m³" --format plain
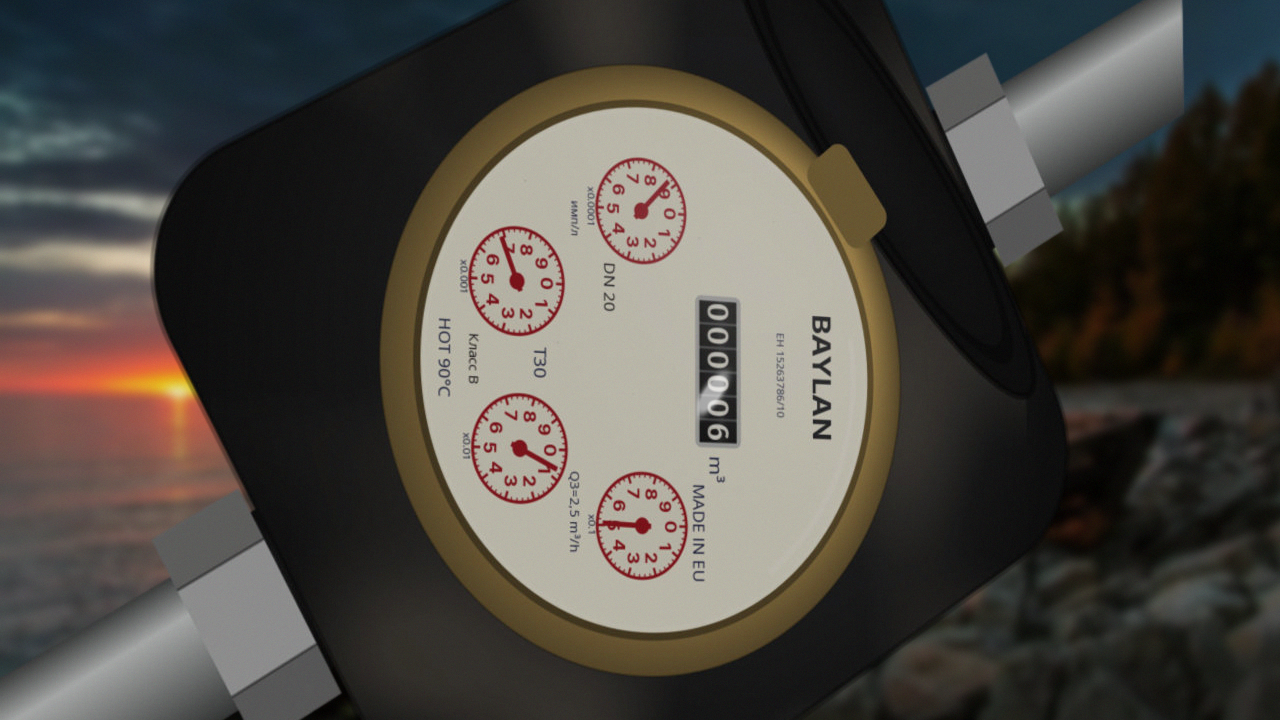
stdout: 6.5068 m³
